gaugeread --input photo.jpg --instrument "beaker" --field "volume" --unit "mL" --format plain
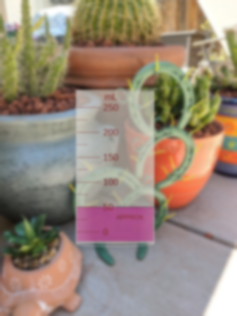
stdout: 50 mL
